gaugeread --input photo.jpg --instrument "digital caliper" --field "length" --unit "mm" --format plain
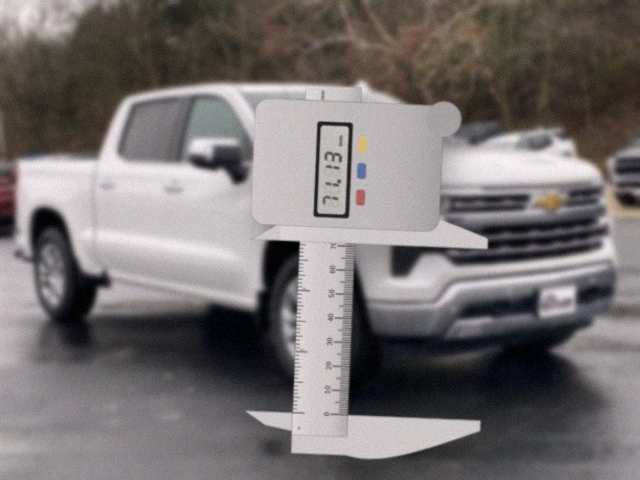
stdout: 71.13 mm
